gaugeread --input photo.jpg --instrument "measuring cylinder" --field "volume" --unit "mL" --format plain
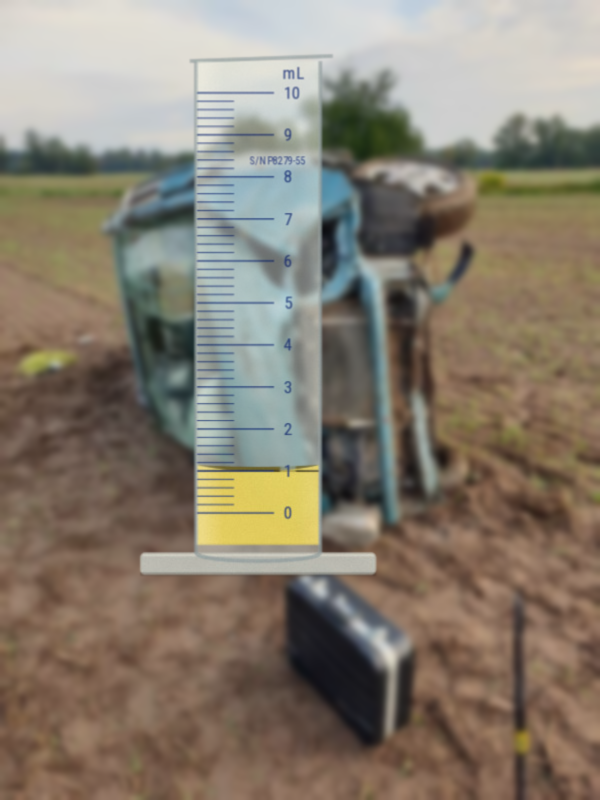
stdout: 1 mL
